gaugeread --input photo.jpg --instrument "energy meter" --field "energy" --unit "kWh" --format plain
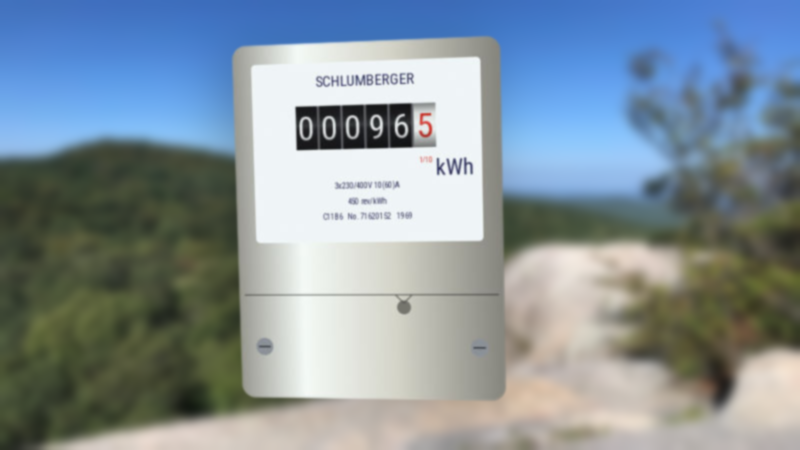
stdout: 96.5 kWh
